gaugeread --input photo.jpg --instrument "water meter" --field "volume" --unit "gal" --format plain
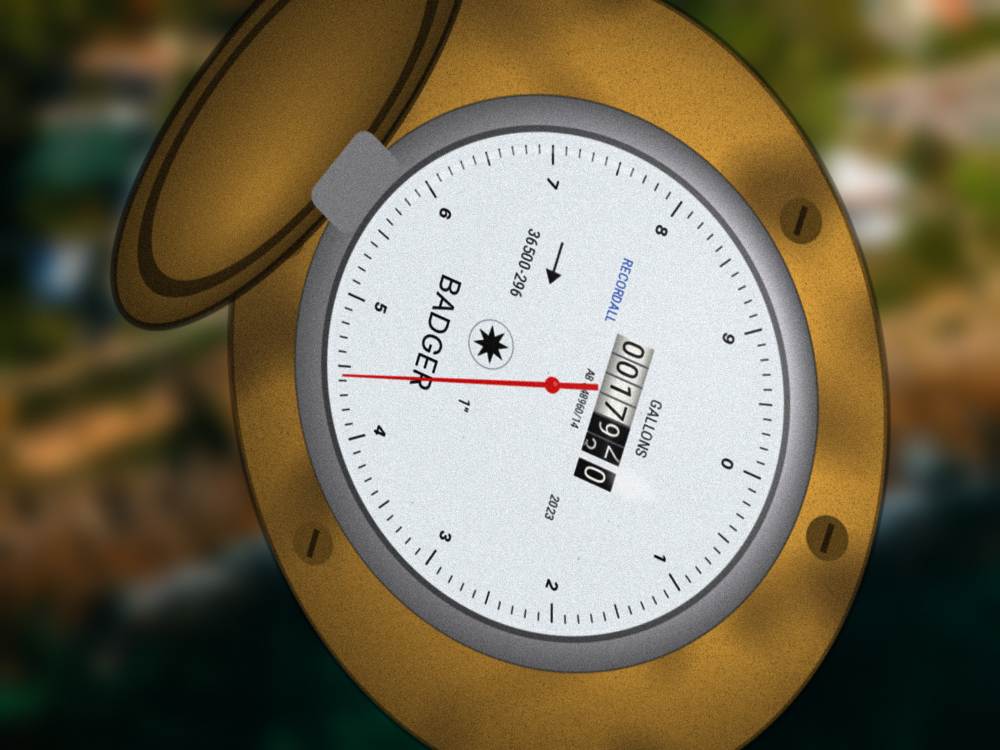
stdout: 17924.4 gal
